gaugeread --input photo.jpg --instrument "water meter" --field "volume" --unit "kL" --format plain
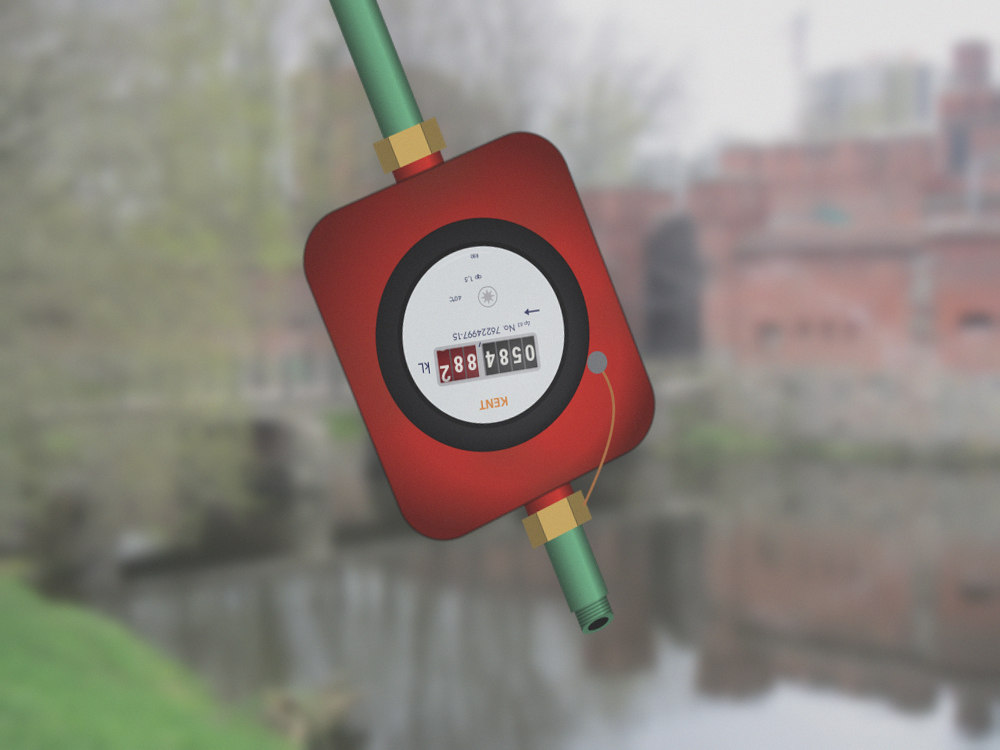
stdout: 584.882 kL
